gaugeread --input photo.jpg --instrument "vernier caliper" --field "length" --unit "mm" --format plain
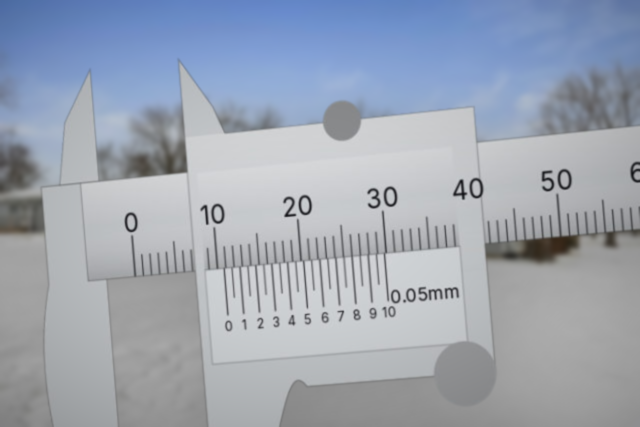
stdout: 10.8 mm
